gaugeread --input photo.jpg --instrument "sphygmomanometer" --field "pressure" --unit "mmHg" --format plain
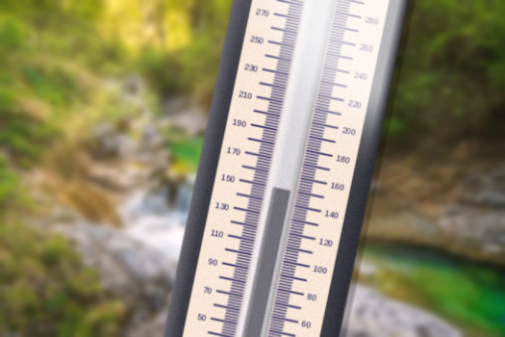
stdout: 150 mmHg
